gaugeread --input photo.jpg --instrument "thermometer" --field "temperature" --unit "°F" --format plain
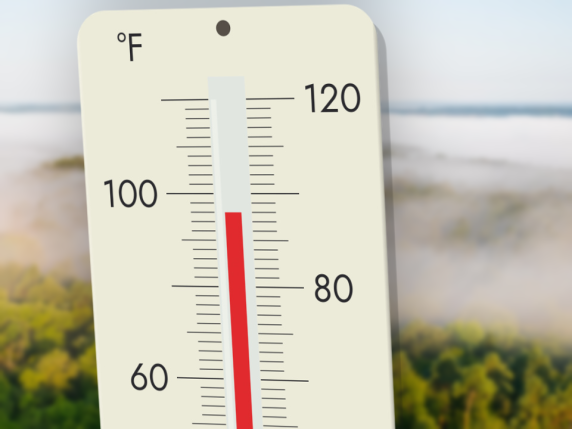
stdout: 96 °F
